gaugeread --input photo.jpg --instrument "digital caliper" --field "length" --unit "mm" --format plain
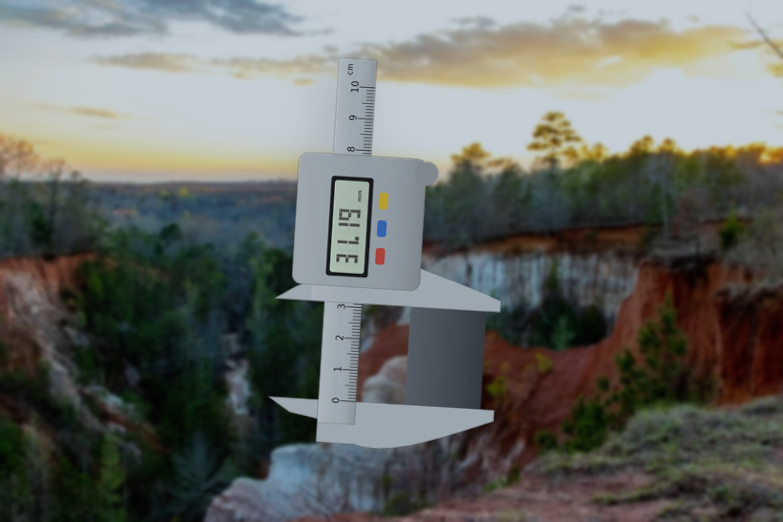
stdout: 31.19 mm
